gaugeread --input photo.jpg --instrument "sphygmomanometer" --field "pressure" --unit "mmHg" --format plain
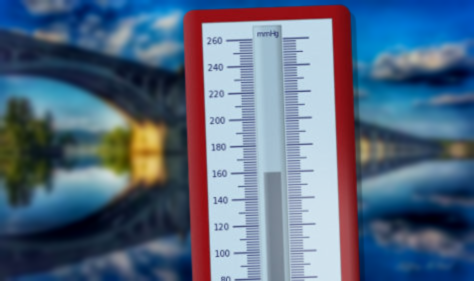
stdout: 160 mmHg
